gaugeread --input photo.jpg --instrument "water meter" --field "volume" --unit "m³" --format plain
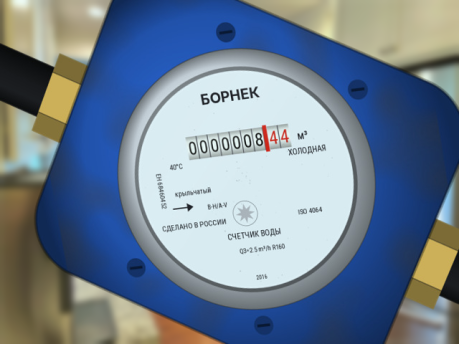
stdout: 8.44 m³
